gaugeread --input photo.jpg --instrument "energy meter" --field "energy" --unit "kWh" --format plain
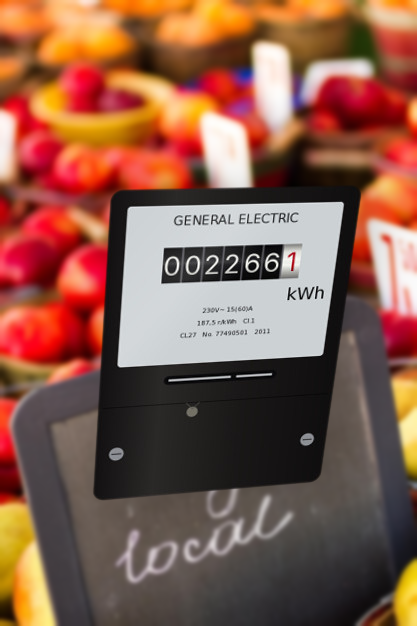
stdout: 2266.1 kWh
